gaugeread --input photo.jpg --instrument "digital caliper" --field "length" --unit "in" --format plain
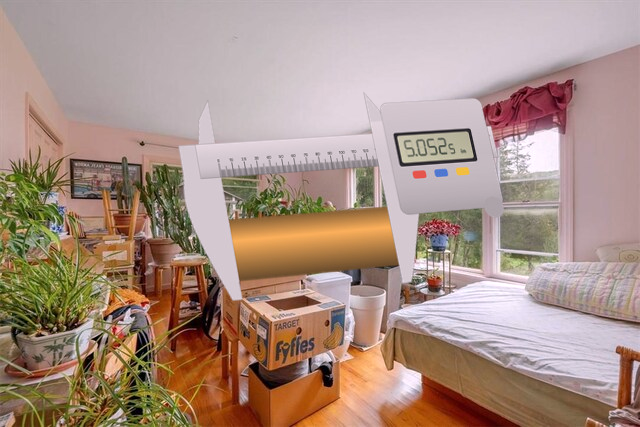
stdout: 5.0525 in
